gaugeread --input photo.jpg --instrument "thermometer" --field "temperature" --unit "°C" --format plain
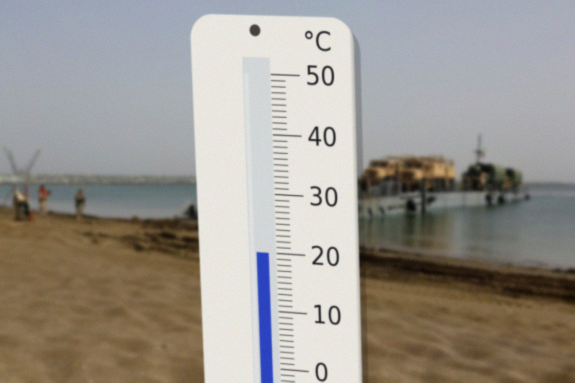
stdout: 20 °C
